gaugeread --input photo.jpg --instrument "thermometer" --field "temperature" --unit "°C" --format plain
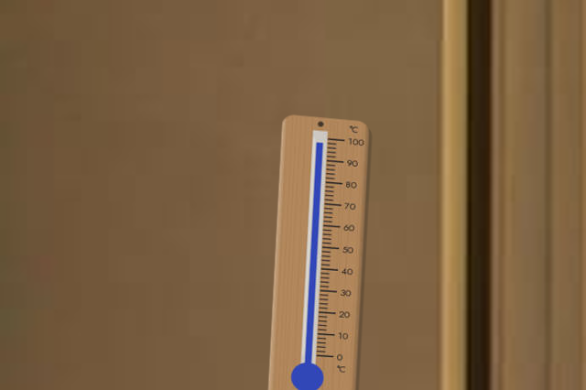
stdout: 98 °C
